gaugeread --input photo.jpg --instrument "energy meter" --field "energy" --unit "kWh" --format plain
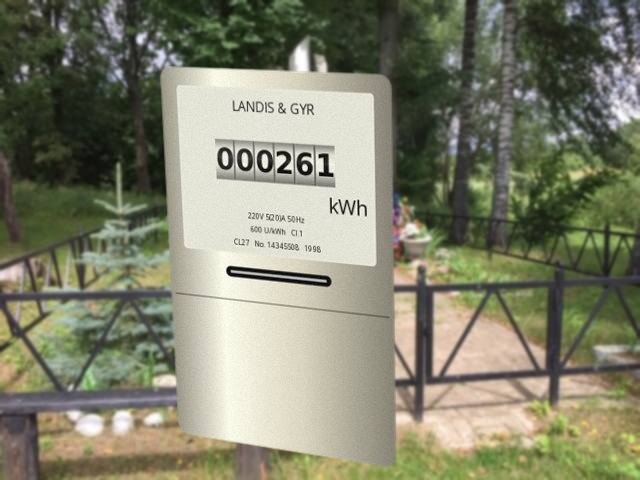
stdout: 261 kWh
